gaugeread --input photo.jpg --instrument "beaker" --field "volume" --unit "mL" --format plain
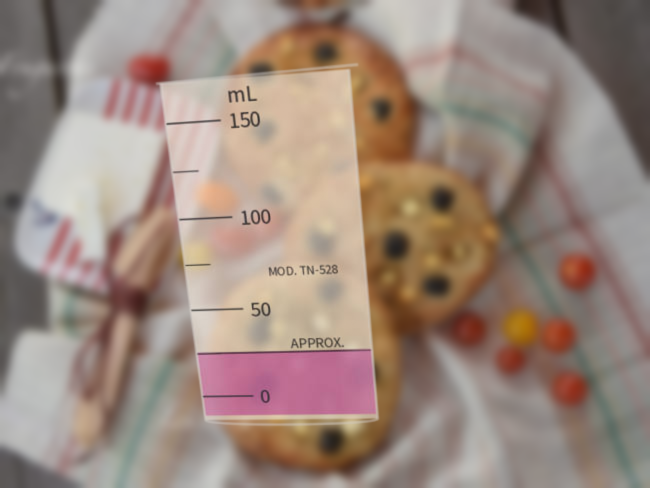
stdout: 25 mL
